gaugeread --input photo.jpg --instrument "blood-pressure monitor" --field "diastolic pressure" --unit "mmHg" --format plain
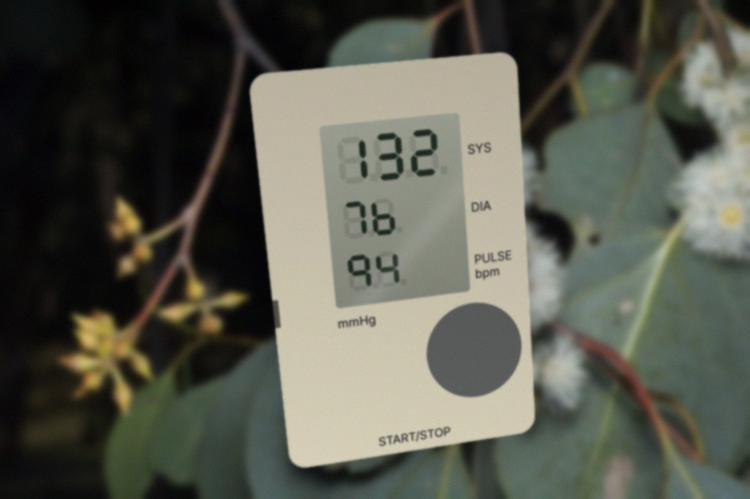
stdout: 76 mmHg
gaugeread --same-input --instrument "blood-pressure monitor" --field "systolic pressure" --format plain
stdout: 132 mmHg
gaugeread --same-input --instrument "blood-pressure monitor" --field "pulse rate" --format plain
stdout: 94 bpm
